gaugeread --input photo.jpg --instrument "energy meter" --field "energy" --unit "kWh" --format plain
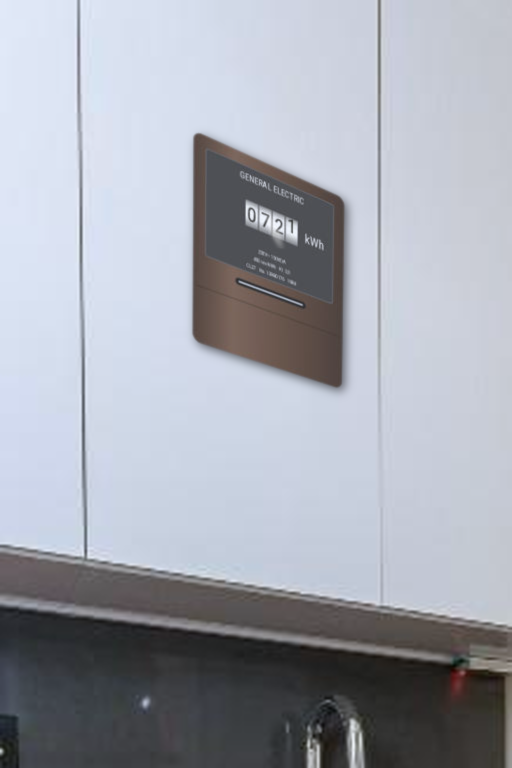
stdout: 721 kWh
